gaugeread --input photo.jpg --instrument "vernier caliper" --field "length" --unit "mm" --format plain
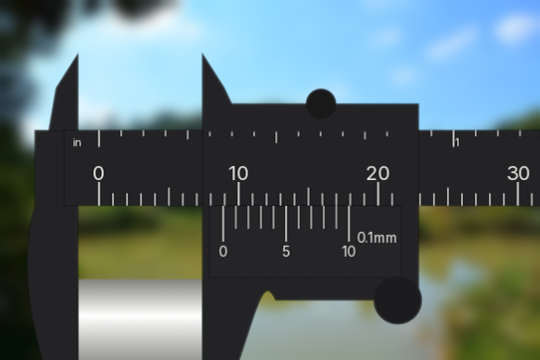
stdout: 8.9 mm
